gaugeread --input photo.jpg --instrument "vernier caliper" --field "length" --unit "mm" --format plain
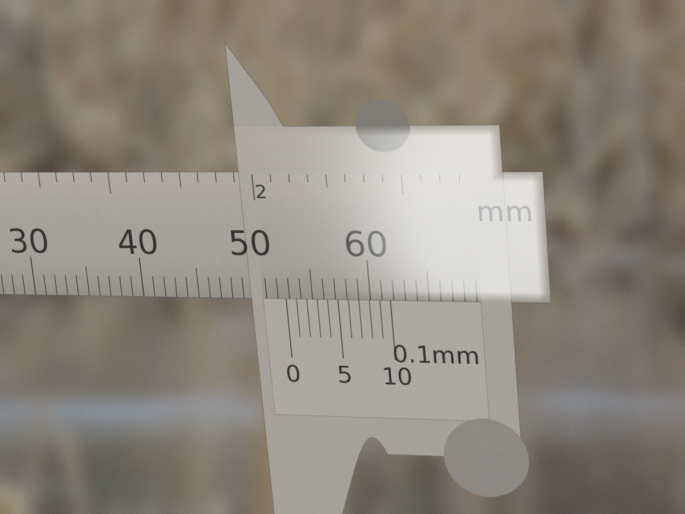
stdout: 52.7 mm
